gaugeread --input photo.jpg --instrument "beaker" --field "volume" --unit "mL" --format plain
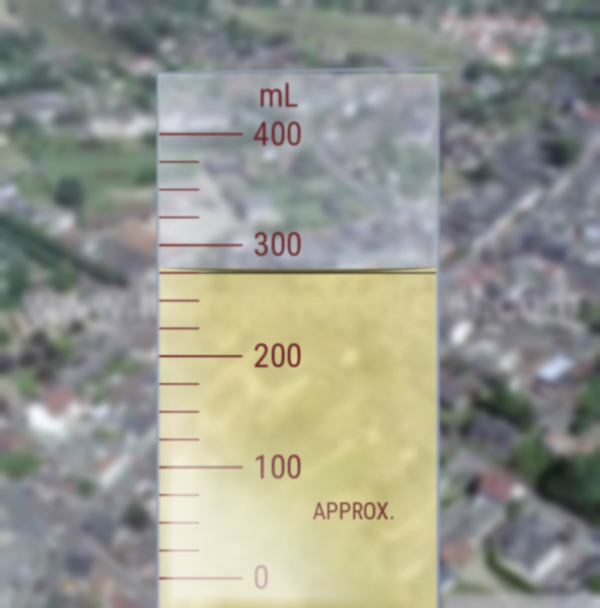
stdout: 275 mL
